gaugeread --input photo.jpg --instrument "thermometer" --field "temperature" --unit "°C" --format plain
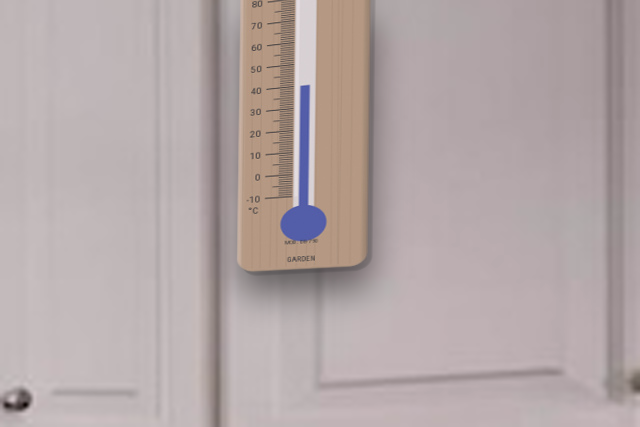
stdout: 40 °C
